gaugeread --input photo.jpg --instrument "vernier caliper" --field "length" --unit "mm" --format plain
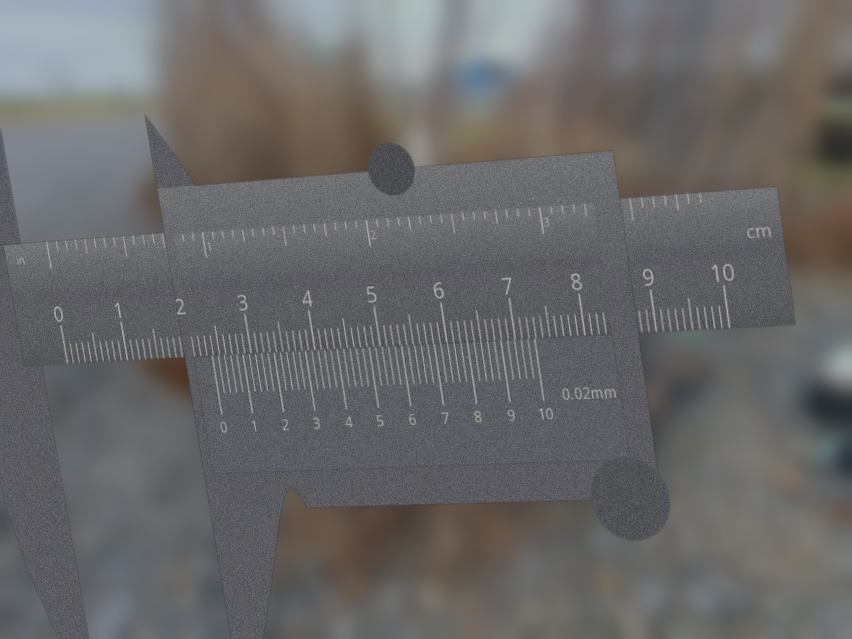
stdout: 23.8 mm
